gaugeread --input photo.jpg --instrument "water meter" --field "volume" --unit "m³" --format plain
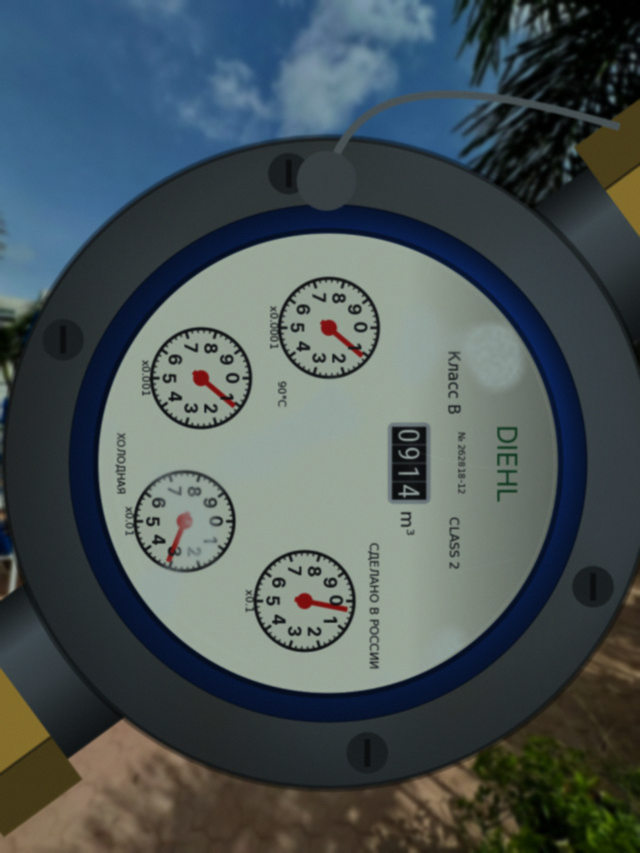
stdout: 914.0311 m³
